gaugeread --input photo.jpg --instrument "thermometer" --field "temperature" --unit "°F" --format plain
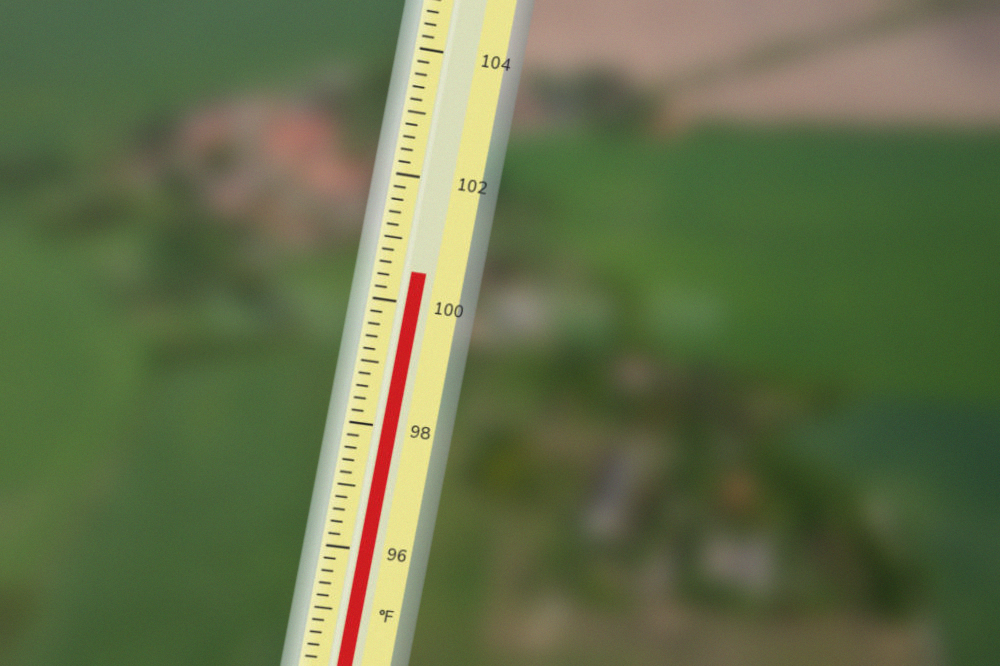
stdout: 100.5 °F
